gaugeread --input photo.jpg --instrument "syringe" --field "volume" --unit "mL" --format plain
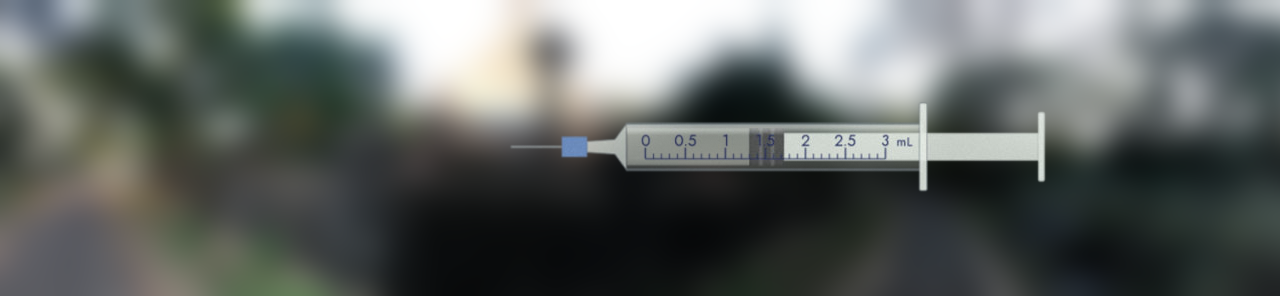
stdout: 1.3 mL
